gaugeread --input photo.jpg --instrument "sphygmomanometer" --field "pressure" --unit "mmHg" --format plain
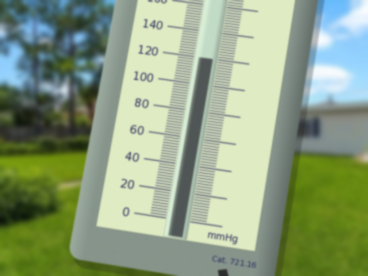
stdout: 120 mmHg
